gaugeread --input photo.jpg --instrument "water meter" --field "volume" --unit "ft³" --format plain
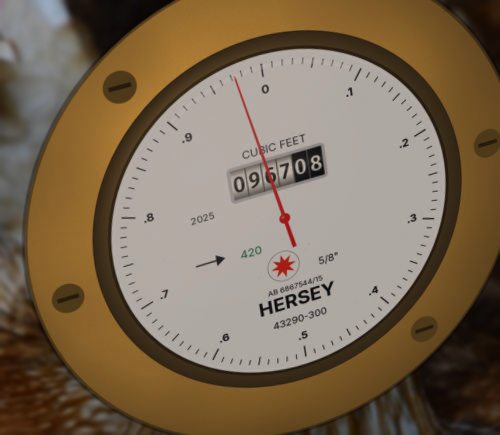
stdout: 96707.97 ft³
